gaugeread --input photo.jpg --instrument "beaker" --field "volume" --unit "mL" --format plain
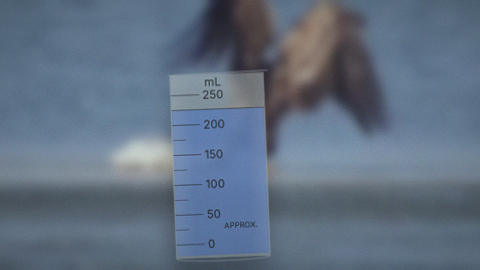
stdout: 225 mL
